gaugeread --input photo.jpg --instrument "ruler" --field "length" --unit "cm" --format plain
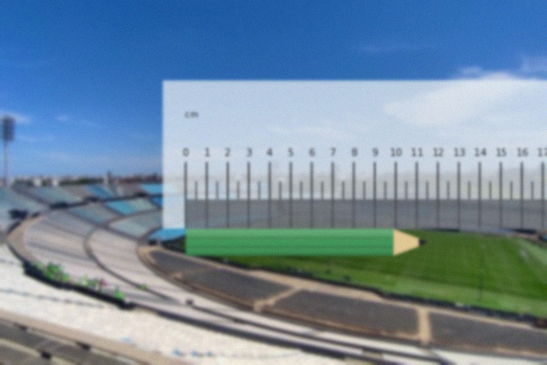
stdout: 11.5 cm
